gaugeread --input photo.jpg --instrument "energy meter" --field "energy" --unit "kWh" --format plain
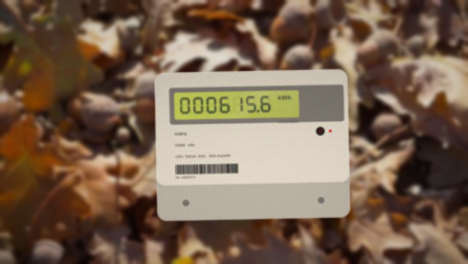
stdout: 615.6 kWh
